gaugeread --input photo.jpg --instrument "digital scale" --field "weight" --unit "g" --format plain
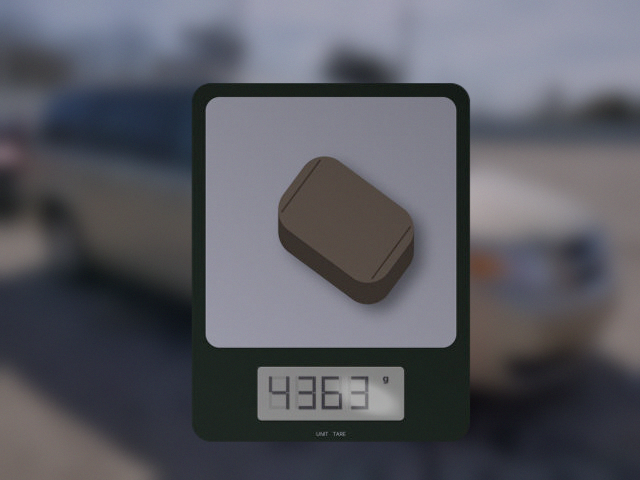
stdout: 4363 g
